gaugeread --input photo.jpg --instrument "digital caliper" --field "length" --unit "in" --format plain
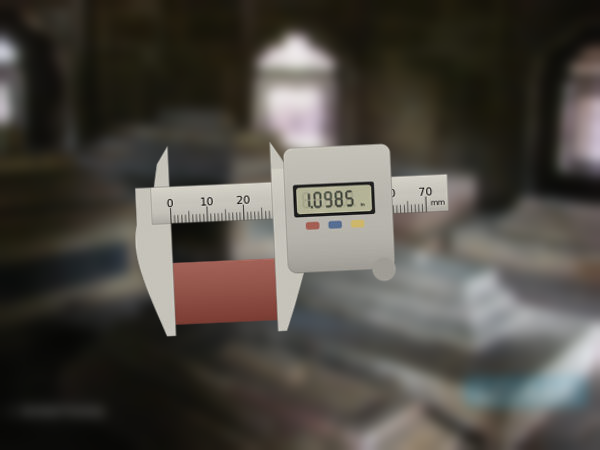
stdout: 1.0985 in
